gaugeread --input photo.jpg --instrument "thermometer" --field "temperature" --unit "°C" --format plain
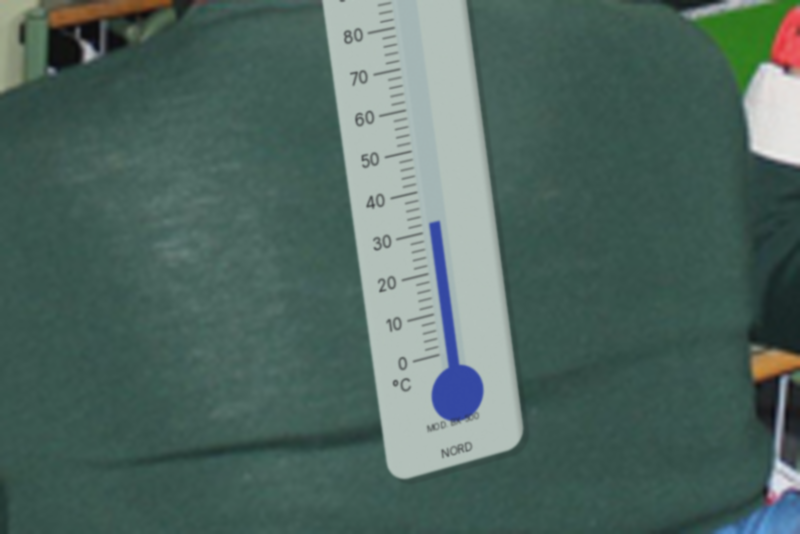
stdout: 32 °C
